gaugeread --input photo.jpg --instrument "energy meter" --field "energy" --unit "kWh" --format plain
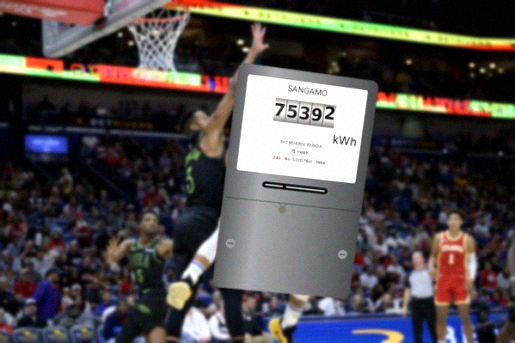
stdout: 75392 kWh
